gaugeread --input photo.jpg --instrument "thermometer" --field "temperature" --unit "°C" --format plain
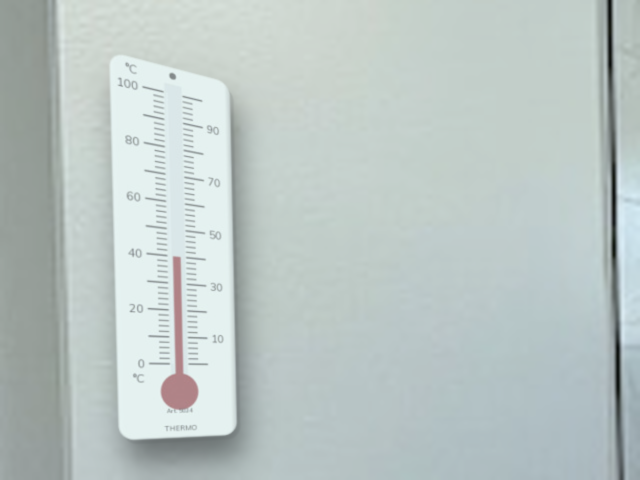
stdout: 40 °C
